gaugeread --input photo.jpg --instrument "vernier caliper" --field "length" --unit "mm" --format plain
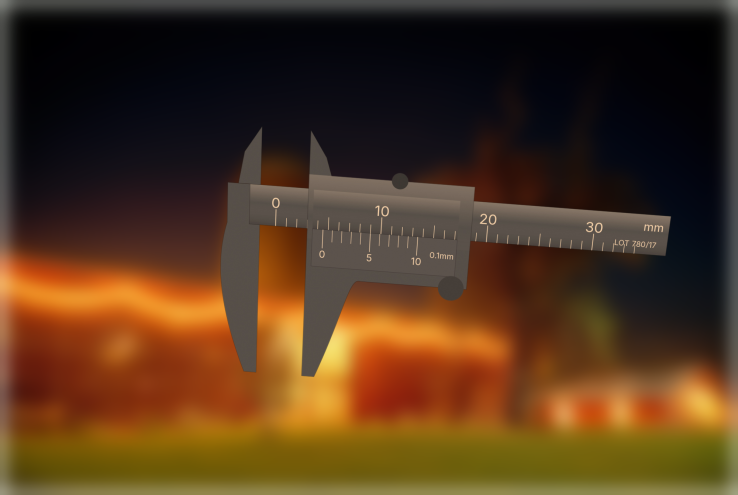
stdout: 4.5 mm
